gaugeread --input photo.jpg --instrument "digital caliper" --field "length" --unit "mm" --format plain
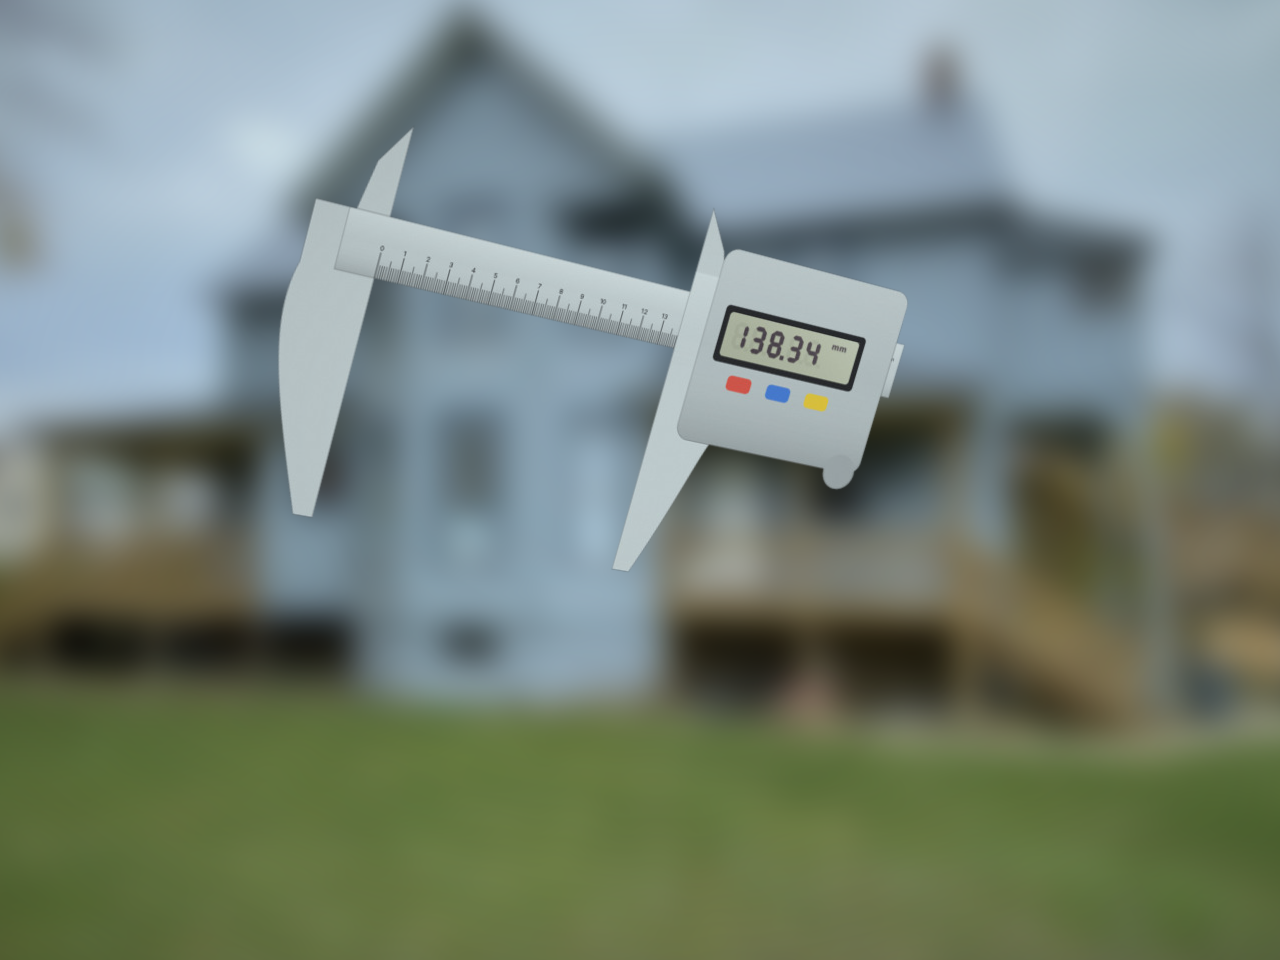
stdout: 138.34 mm
